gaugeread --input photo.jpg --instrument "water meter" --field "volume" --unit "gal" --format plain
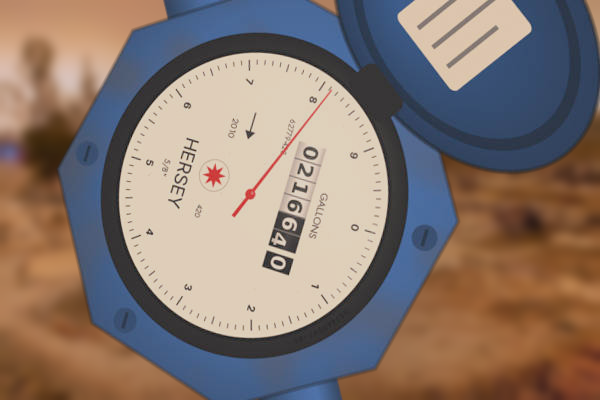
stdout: 216638.1 gal
